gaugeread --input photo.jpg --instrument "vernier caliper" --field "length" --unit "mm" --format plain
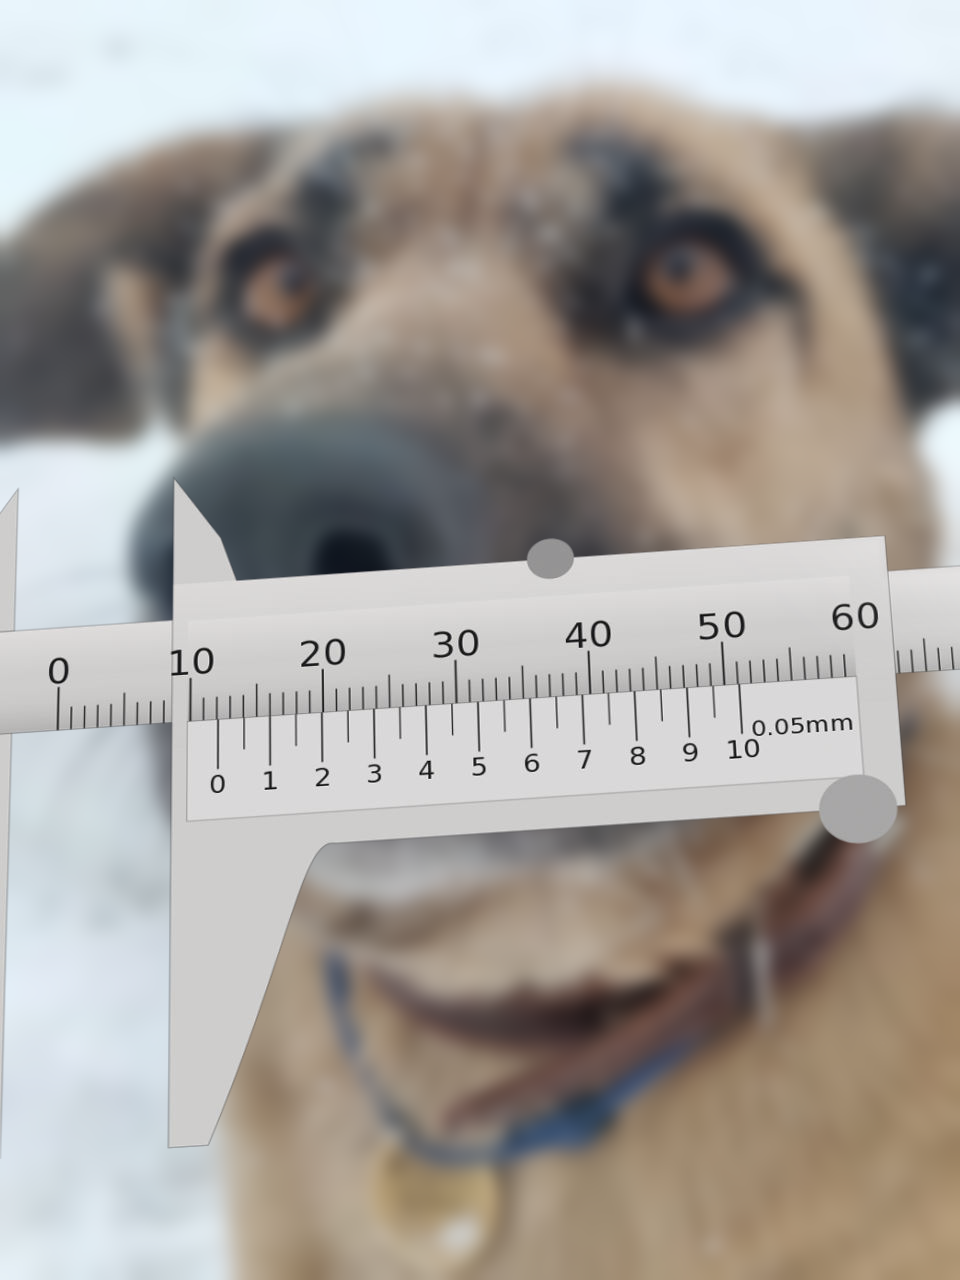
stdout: 12.1 mm
